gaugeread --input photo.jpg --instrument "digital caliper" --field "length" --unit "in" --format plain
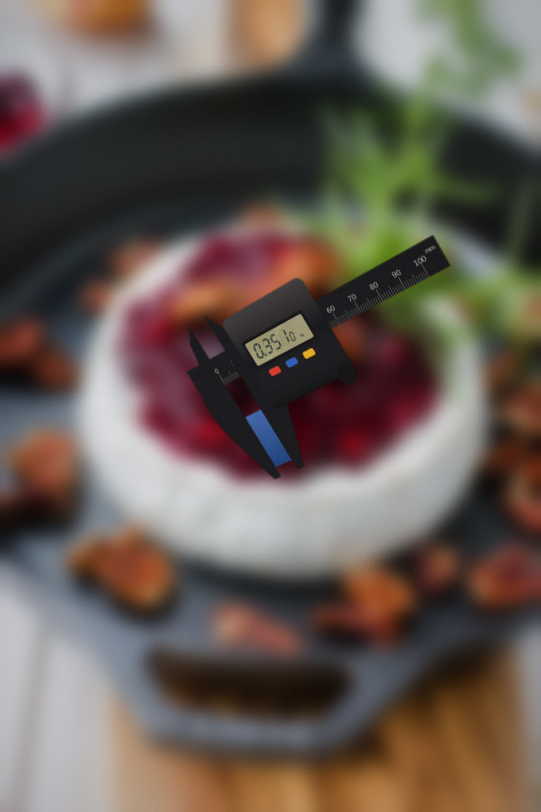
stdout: 0.3510 in
